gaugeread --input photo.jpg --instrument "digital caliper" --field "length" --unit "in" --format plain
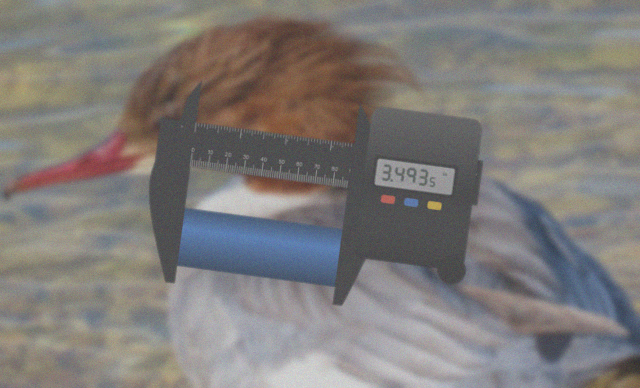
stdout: 3.4935 in
